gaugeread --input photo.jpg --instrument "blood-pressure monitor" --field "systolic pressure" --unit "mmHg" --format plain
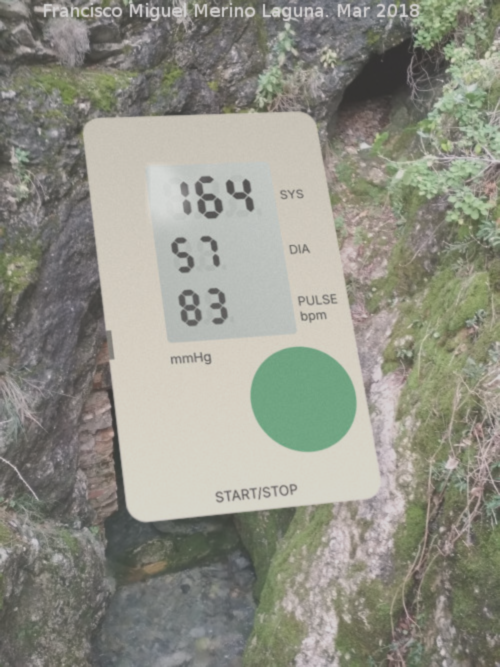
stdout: 164 mmHg
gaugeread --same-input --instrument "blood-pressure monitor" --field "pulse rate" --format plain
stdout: 83 bpm
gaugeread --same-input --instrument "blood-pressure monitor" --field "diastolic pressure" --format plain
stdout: 57 mmHg
